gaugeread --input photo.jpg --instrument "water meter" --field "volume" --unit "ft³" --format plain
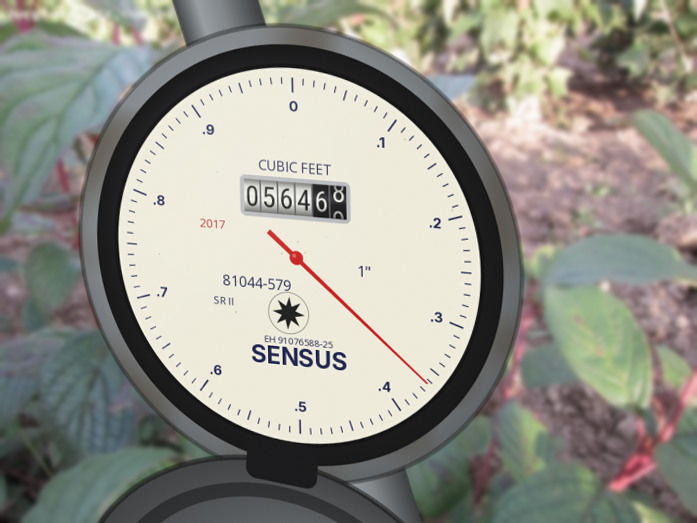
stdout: 56468.36 ft³
